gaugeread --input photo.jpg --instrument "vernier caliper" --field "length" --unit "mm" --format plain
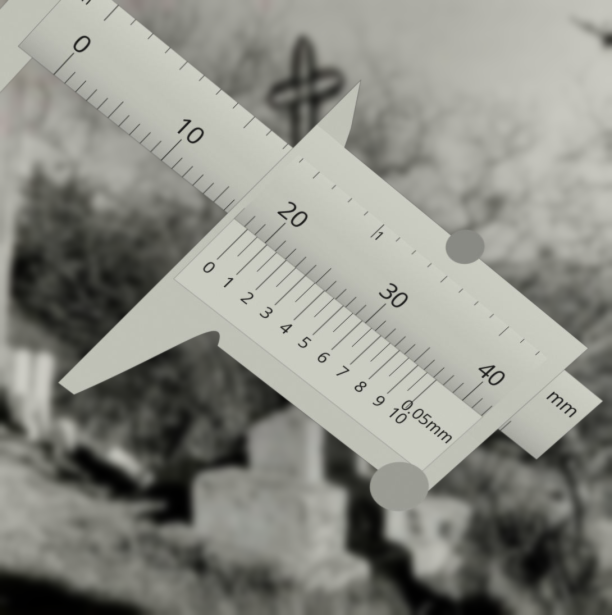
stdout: 18.3 mm
